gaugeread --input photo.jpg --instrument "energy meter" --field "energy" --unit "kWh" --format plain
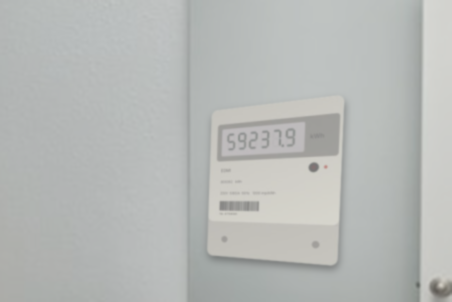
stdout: 59237.9 kWh
